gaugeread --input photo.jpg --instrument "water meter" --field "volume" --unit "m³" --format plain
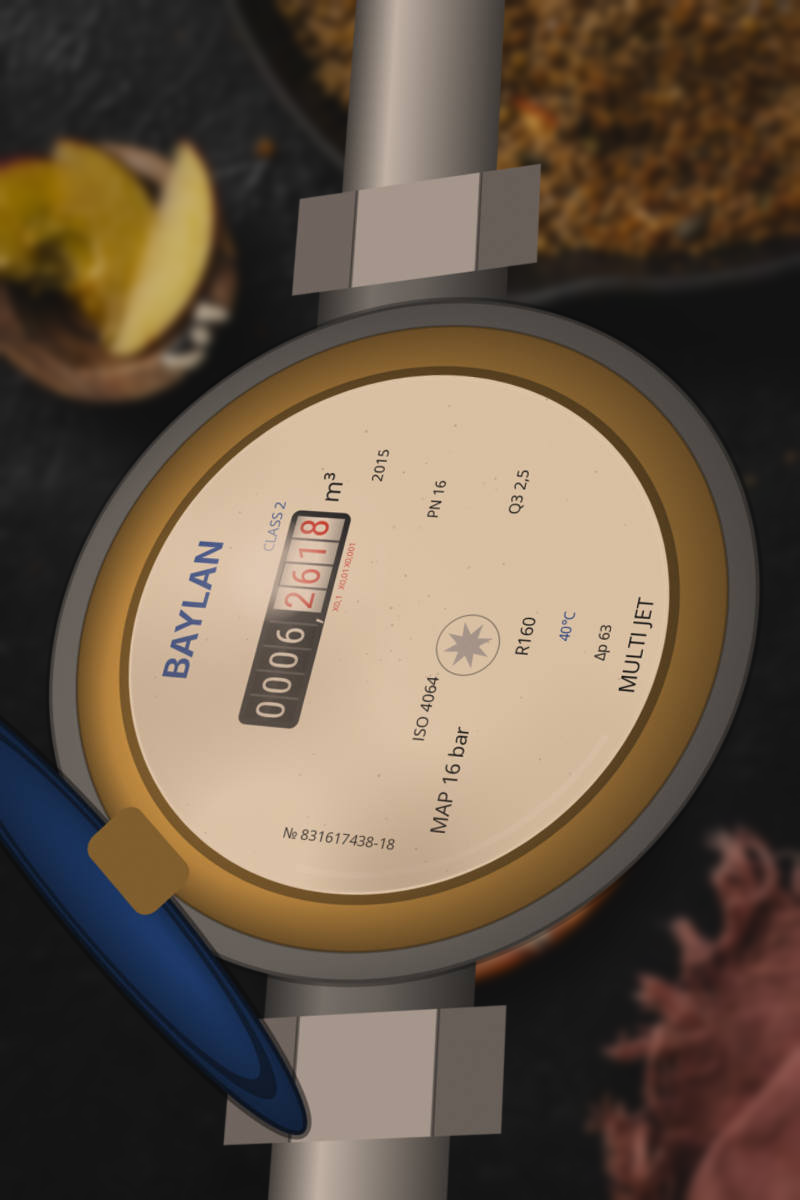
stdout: 6.2618 m³
